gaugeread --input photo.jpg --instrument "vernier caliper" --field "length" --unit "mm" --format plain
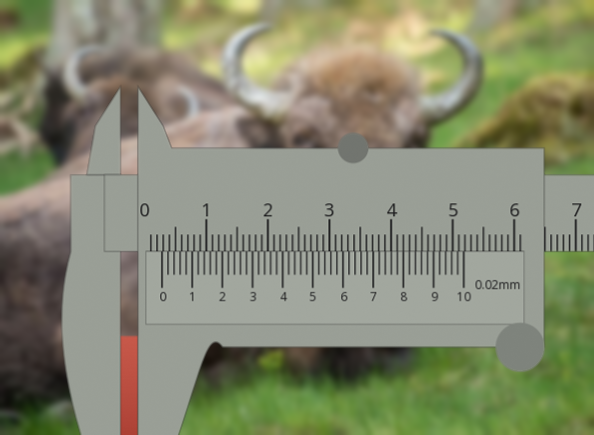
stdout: 2.8 mm
